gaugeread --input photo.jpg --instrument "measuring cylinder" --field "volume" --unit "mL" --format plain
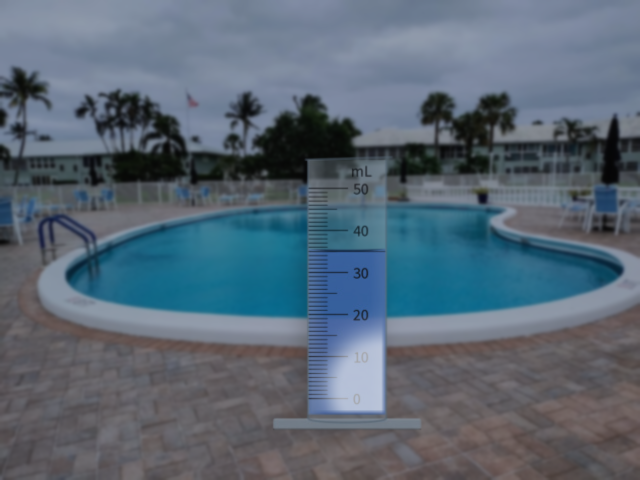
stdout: 35 mL
